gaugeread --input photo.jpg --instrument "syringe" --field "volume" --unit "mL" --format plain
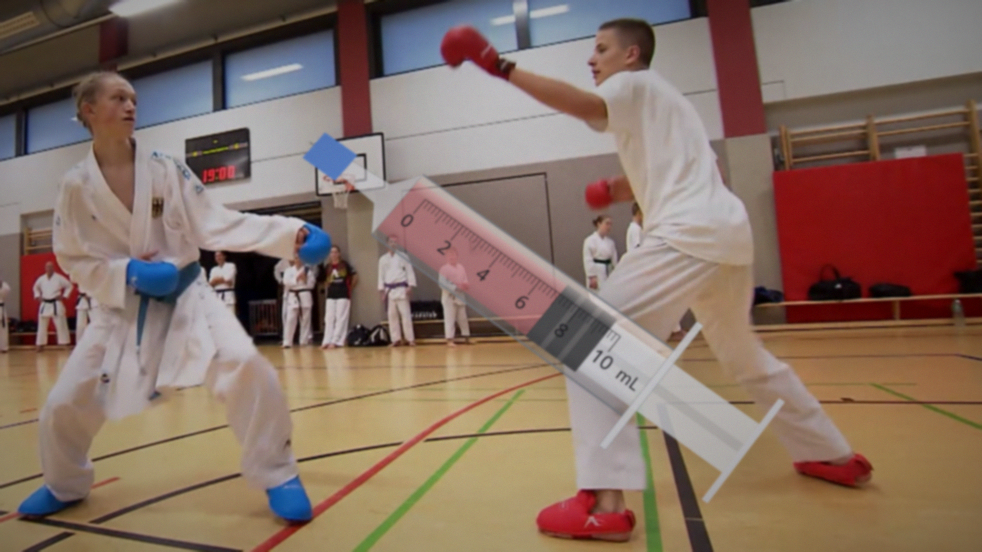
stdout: 7 mL
